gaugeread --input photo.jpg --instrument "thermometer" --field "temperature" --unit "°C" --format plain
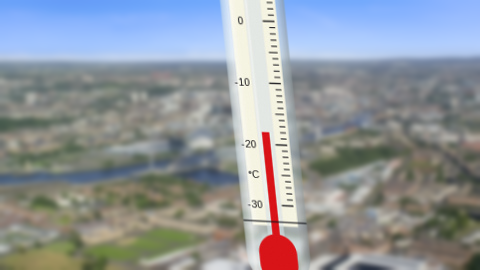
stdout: -18 °C
